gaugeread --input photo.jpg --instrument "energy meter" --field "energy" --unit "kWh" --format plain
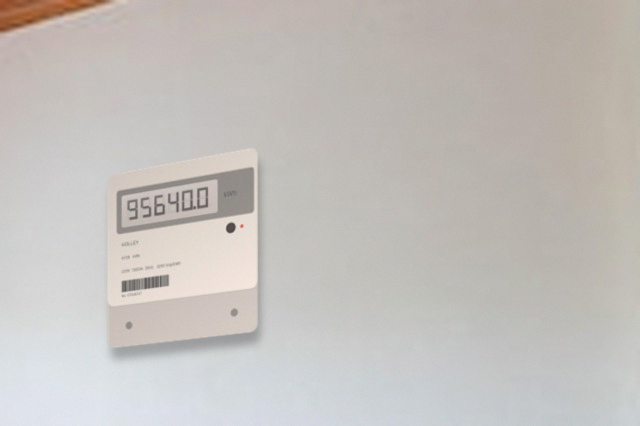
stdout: 95640.0 kWh
